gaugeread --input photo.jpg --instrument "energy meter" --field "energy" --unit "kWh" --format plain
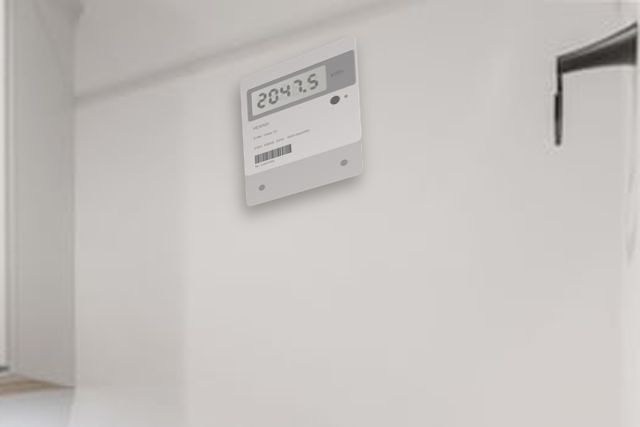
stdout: 2047.5 kWh
